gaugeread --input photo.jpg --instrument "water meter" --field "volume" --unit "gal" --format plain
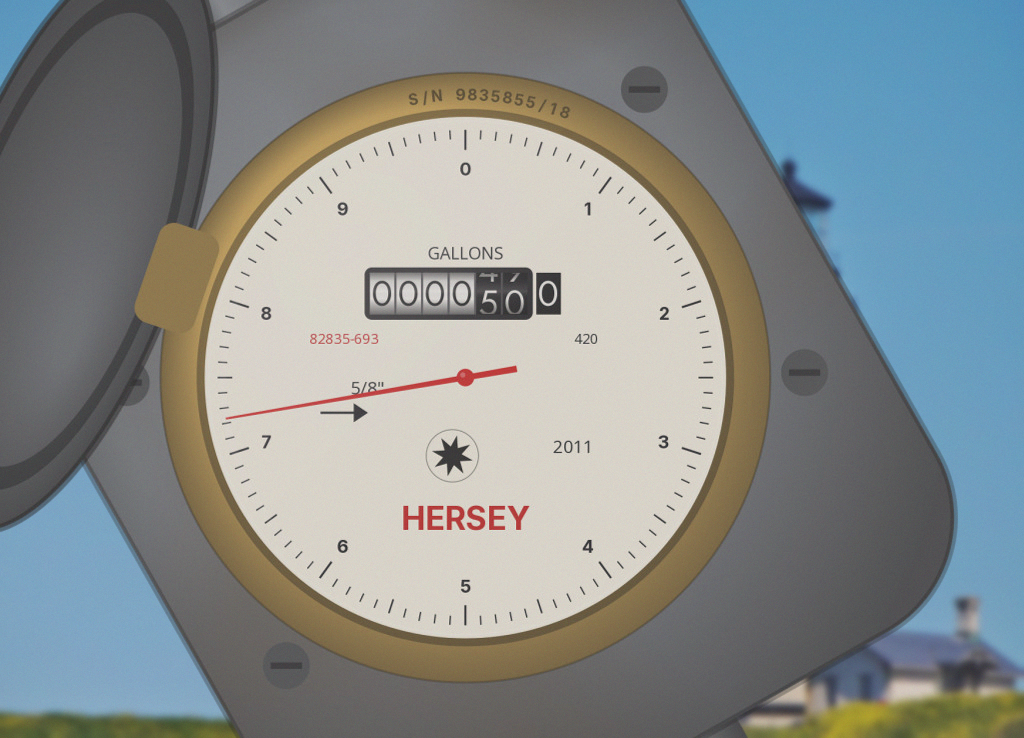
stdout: 497.2 gal
